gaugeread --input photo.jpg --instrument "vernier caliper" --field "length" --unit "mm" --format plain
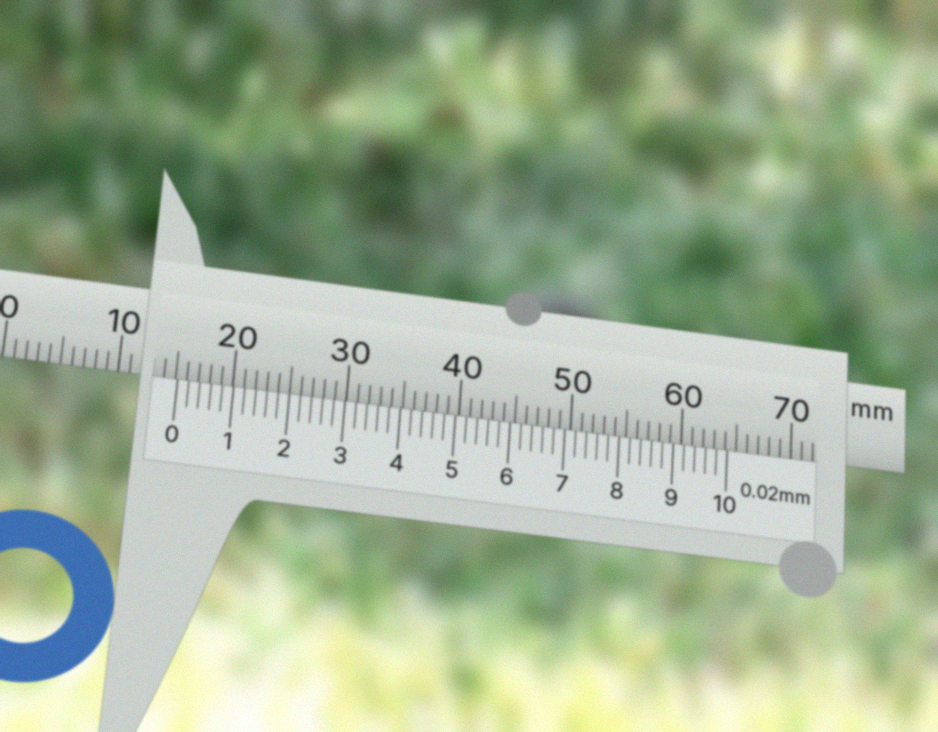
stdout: 15.2 mm
